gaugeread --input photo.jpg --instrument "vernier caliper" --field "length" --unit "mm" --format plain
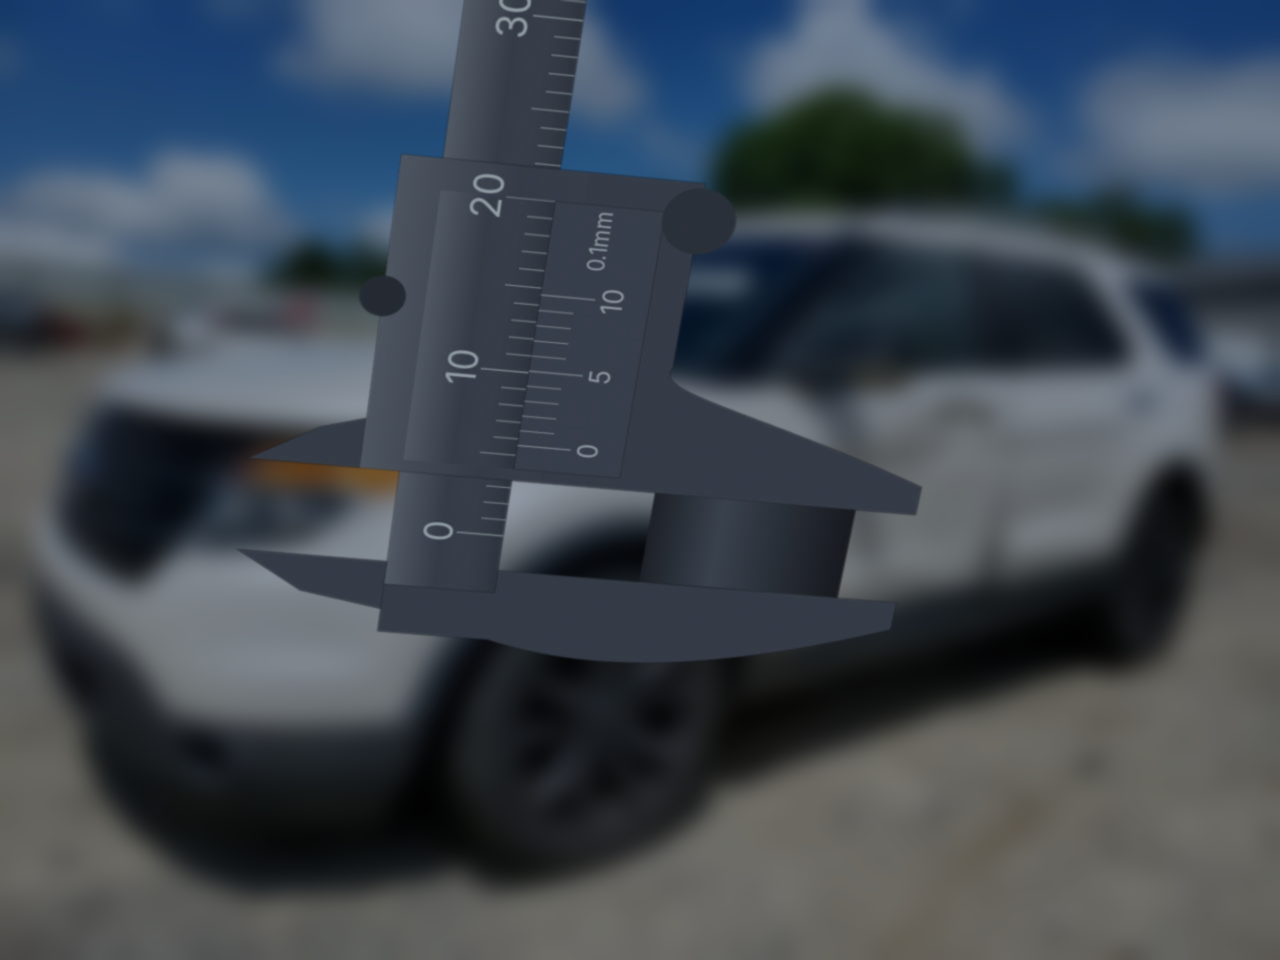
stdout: 5.6 mm
